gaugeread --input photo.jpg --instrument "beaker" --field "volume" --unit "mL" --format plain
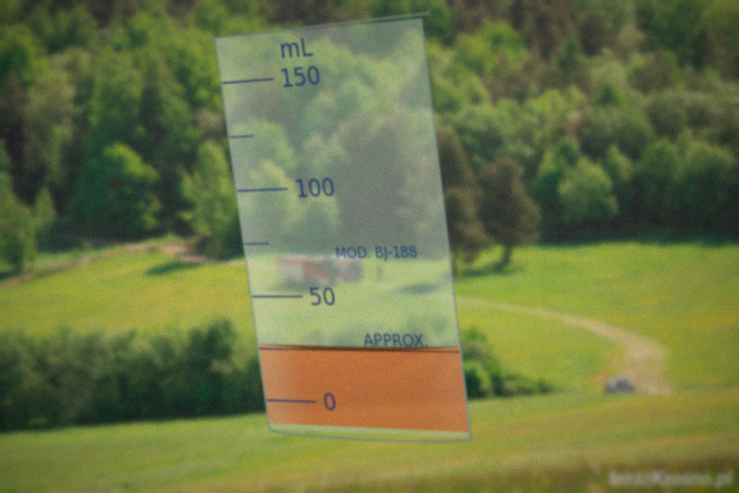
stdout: 25 mL
